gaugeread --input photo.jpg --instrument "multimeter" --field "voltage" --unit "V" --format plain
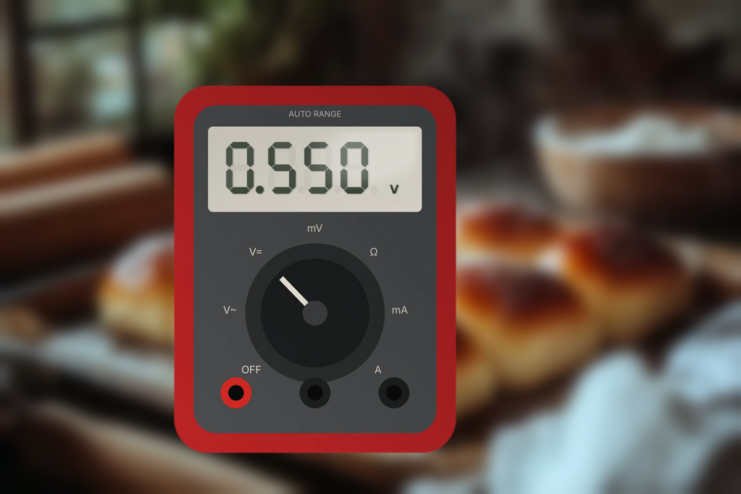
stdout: 0.550 V
